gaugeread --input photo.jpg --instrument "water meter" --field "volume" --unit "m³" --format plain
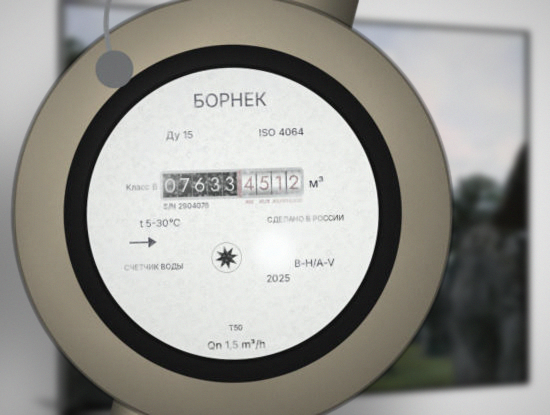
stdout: 7633.4512 m³
